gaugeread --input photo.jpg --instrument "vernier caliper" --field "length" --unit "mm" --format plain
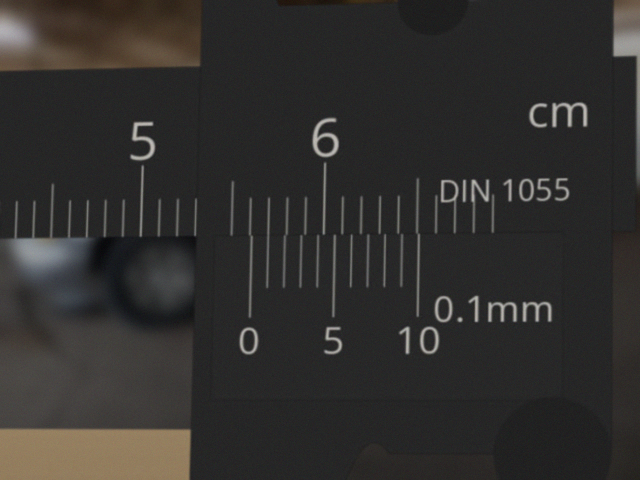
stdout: 56.1 mm
